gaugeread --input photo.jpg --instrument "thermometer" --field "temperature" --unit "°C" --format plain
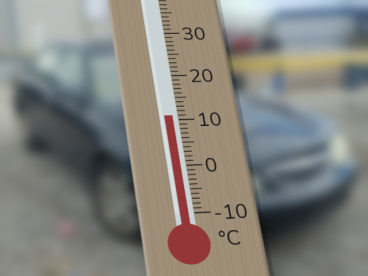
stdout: 11 °C
